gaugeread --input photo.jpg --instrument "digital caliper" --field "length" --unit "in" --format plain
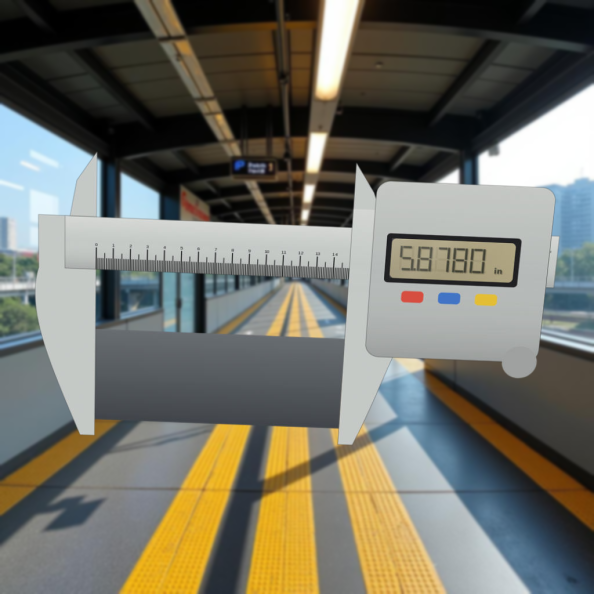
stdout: 5.8780 in
